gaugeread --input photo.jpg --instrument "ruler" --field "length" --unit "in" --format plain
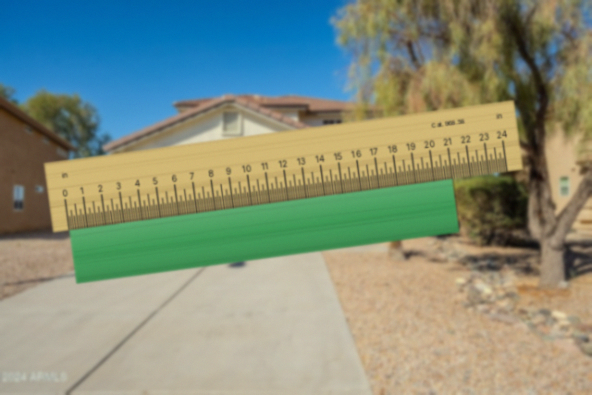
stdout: 21 in
